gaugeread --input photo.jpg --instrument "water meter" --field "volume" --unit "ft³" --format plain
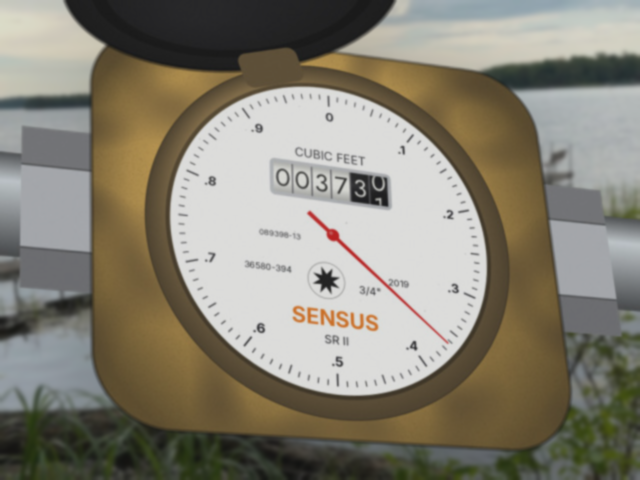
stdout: 3730.36 ft³
